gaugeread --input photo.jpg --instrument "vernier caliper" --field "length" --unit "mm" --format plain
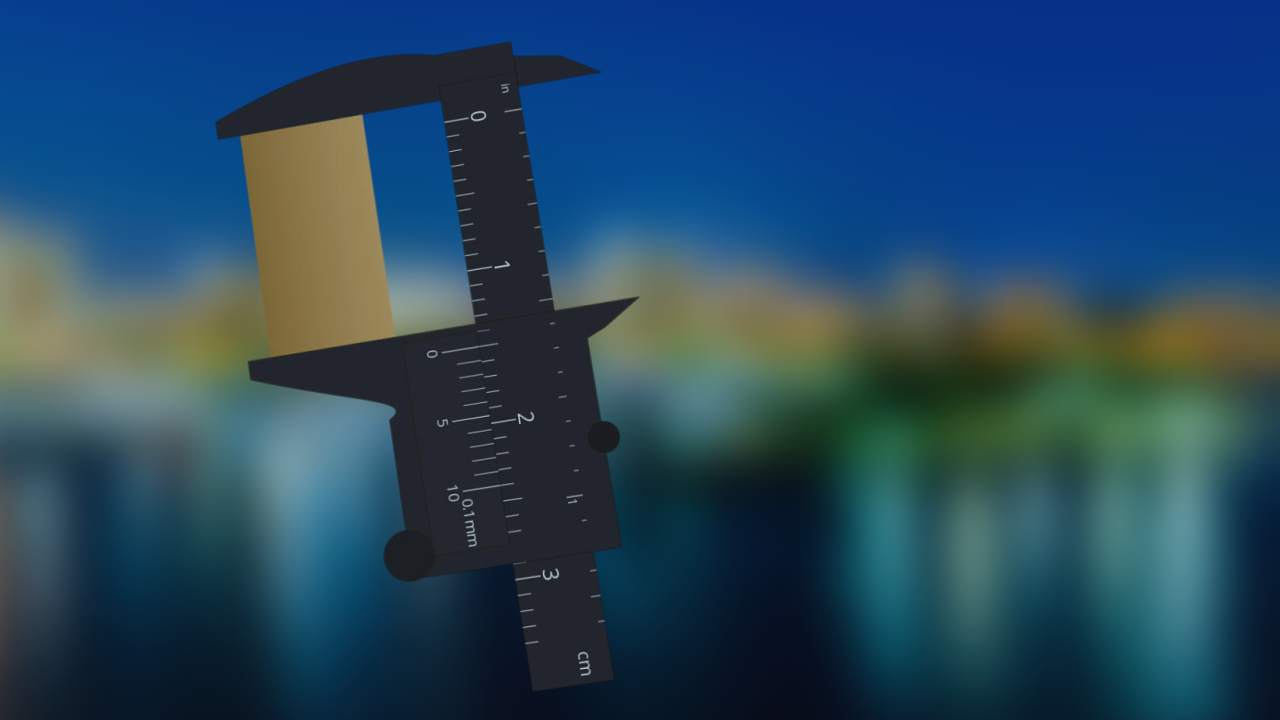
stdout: 15.0 mm
